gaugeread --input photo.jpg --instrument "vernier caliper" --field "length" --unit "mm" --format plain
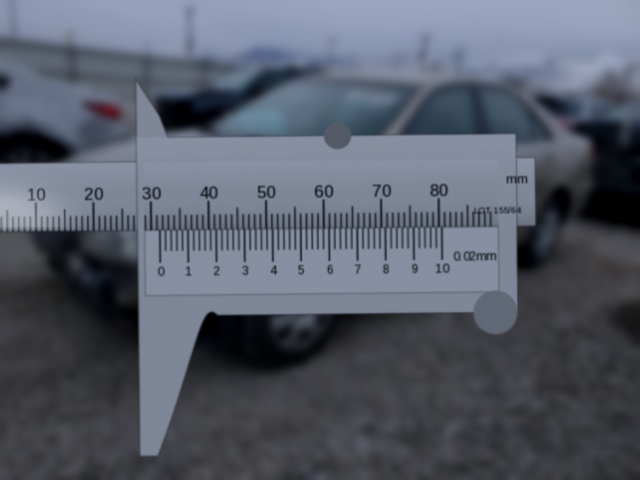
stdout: 31.5 mm
